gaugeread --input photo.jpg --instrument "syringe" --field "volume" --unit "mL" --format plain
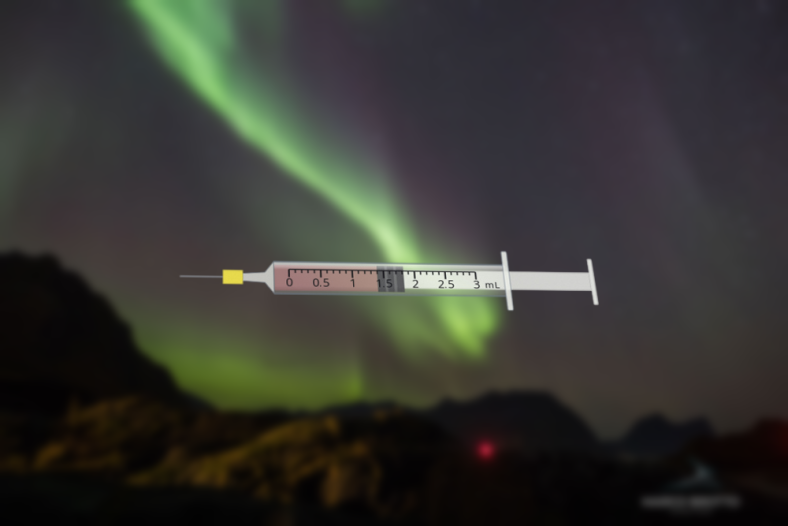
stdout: 1.4 mL
